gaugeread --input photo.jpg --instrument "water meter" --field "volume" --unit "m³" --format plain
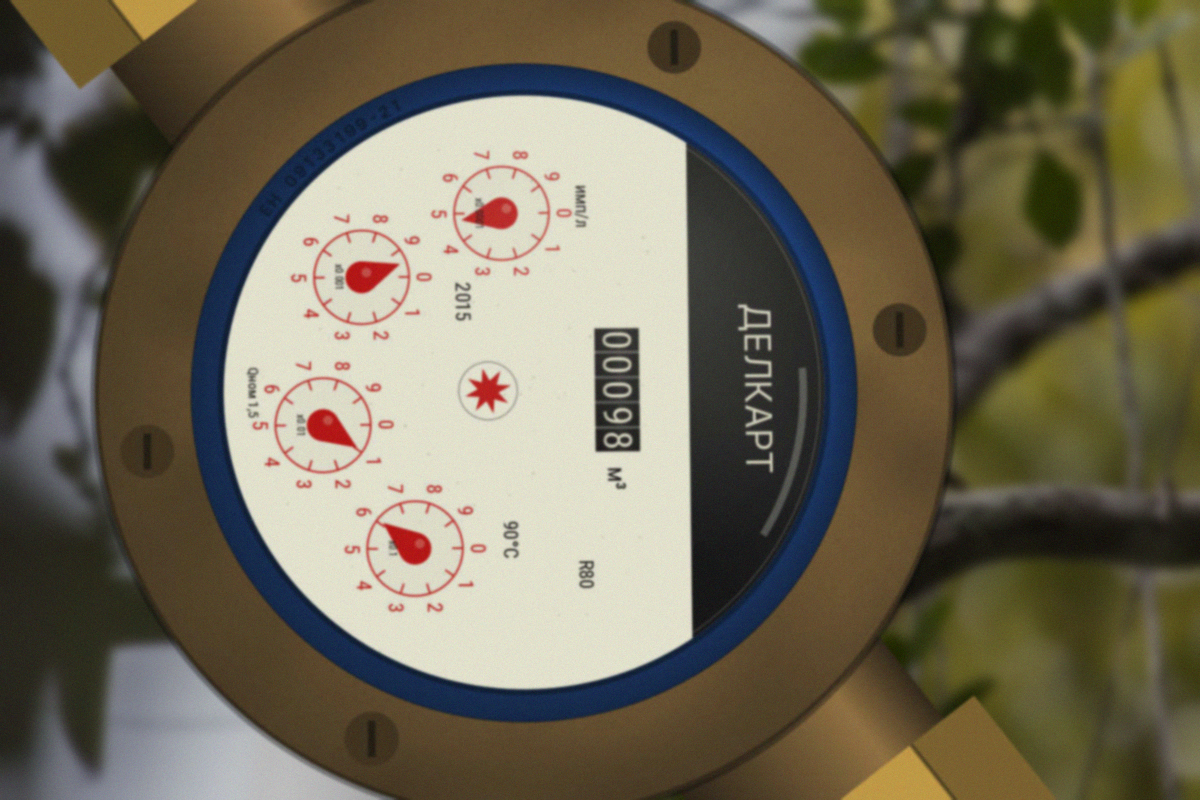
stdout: 98.6094 m³
